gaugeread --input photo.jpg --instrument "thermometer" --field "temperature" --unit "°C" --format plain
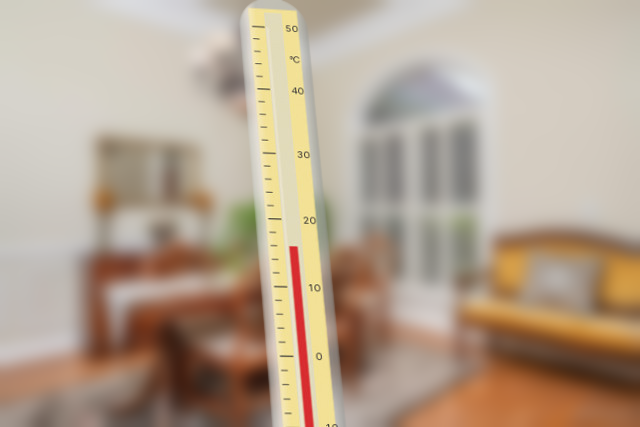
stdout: 16 °C
